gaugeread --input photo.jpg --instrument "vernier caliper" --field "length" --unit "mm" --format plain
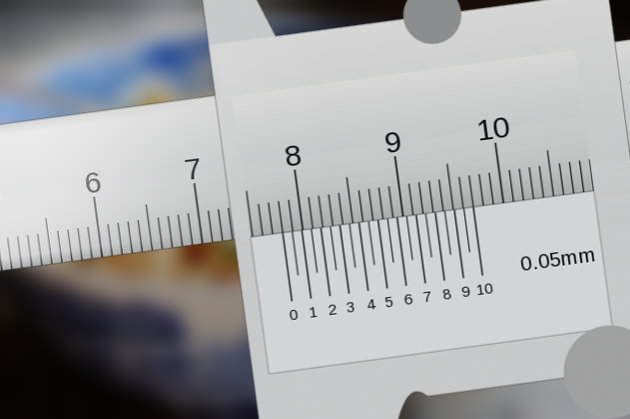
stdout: 78.0 mm
